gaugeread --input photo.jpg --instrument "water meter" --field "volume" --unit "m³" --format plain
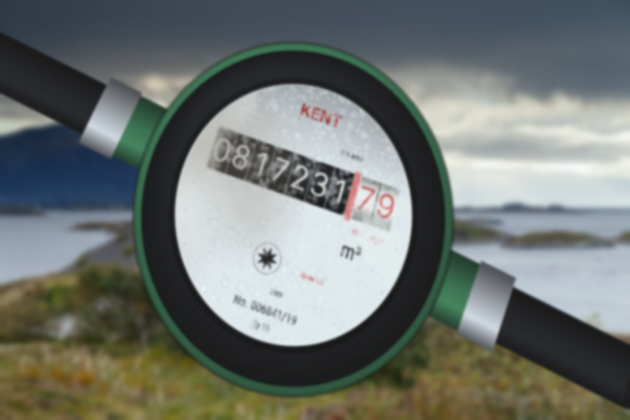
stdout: 817231.79 m³
